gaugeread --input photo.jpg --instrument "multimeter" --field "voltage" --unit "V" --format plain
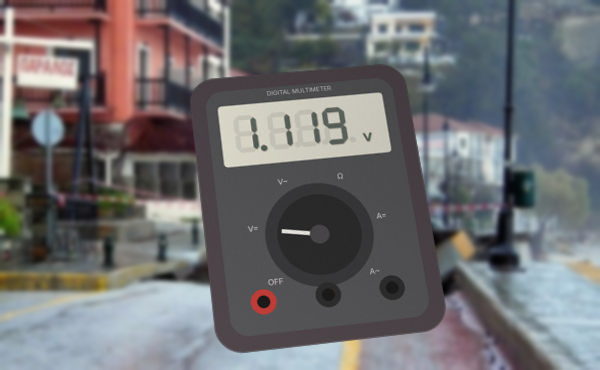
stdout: 1.119 V
